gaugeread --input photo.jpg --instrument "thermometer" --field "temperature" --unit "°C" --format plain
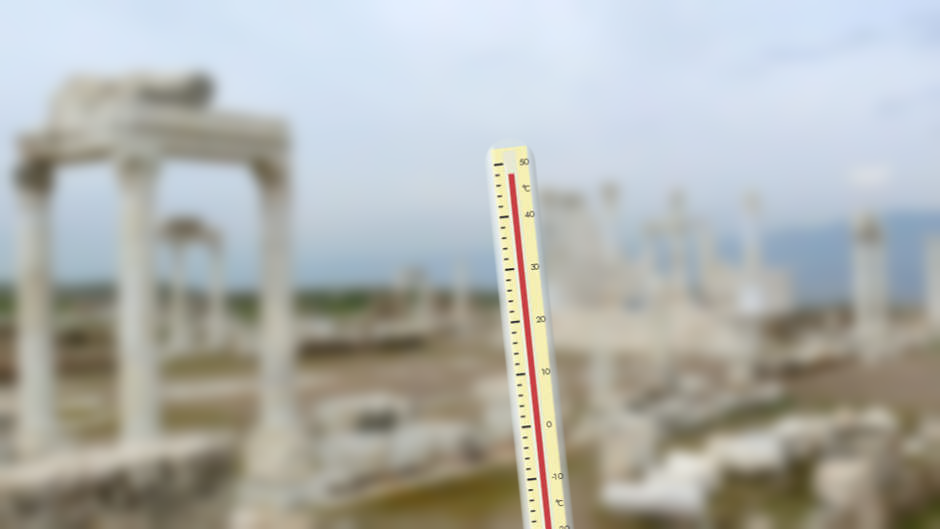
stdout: 48 °C
